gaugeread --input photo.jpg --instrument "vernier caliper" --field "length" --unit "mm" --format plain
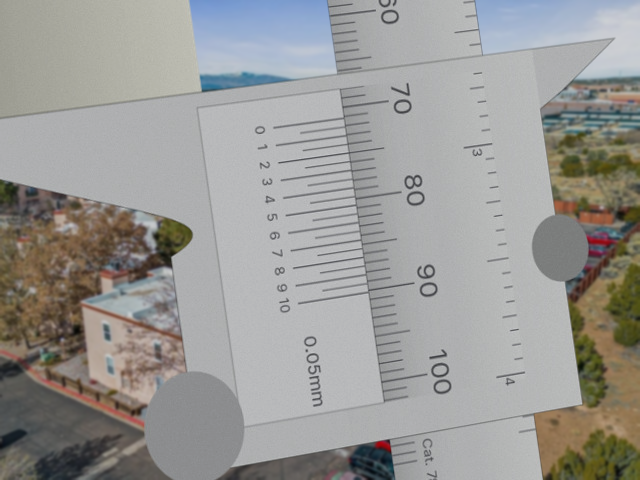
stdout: 71.2 mm
